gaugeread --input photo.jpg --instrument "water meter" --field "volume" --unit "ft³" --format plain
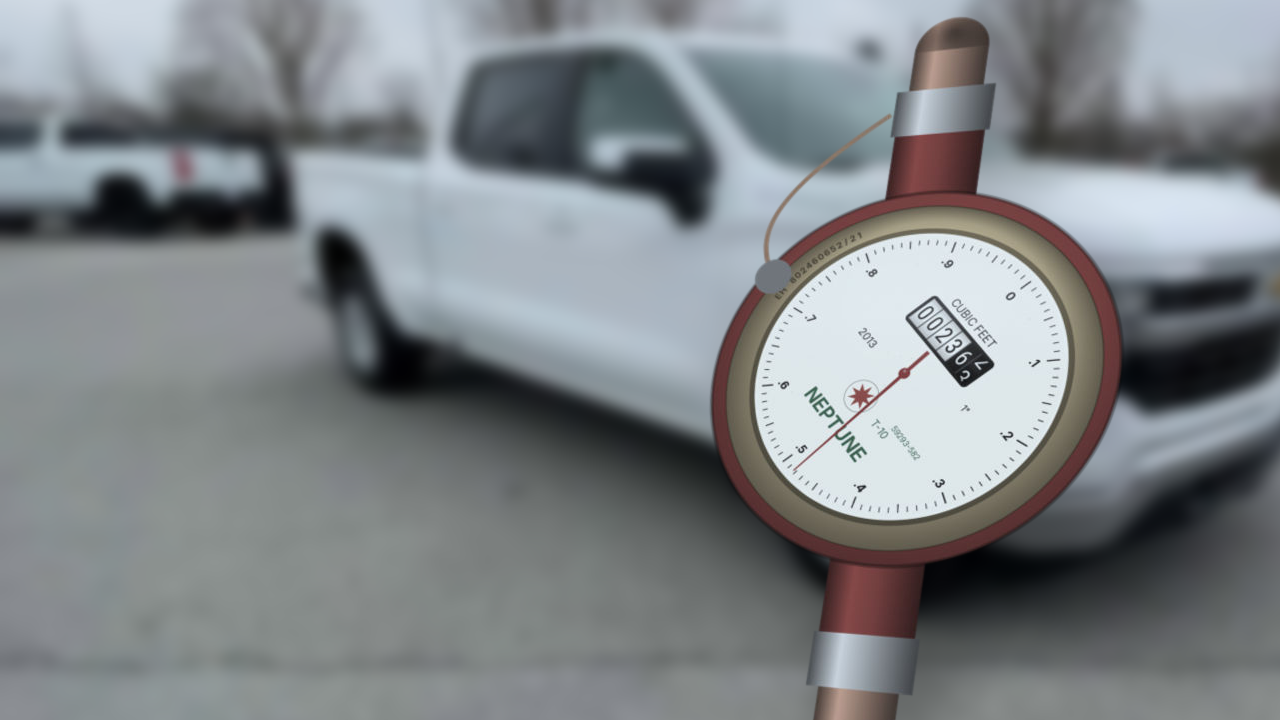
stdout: 2362.48 ft³
